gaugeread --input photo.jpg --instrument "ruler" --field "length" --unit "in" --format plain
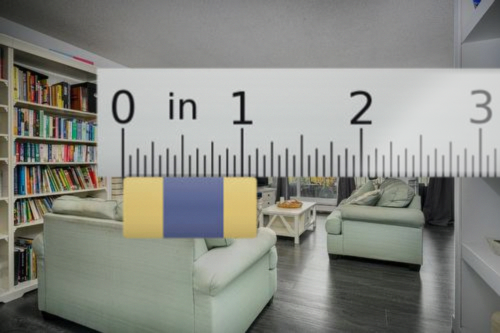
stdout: 1.125 in
